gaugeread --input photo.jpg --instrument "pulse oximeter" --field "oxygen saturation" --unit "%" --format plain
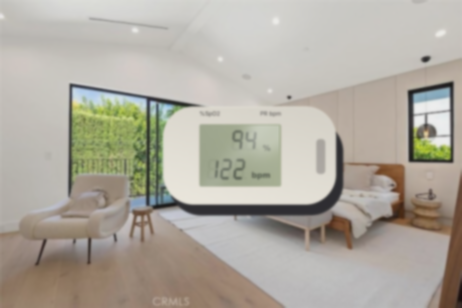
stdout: 94 %
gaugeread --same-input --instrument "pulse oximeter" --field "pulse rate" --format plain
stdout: 122 bpm
